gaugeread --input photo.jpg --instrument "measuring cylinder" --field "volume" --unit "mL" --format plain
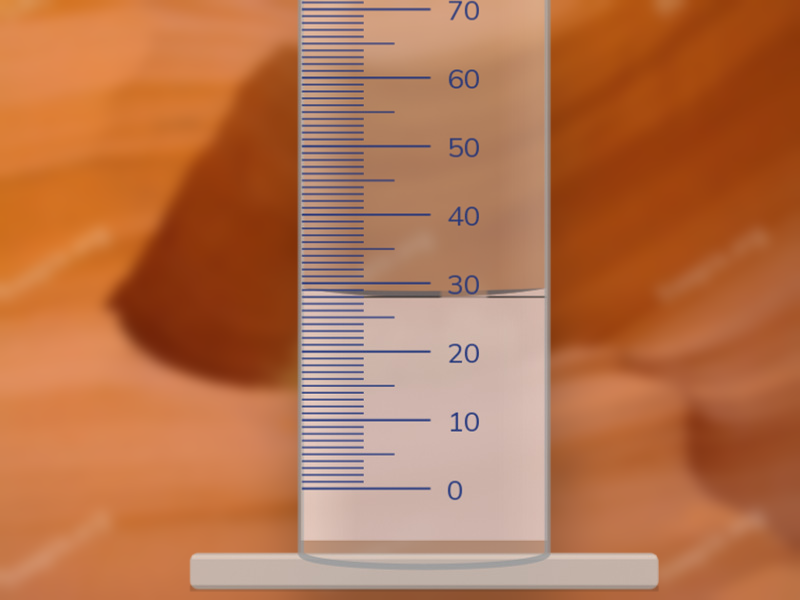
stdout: 28 mL
